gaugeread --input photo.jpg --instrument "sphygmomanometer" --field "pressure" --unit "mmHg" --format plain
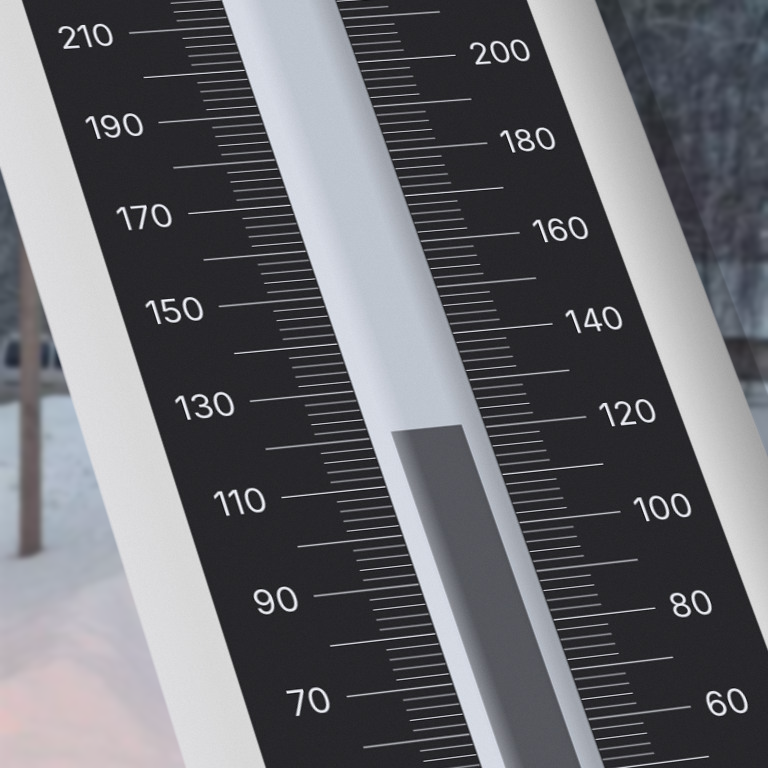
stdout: 121 mmHg
